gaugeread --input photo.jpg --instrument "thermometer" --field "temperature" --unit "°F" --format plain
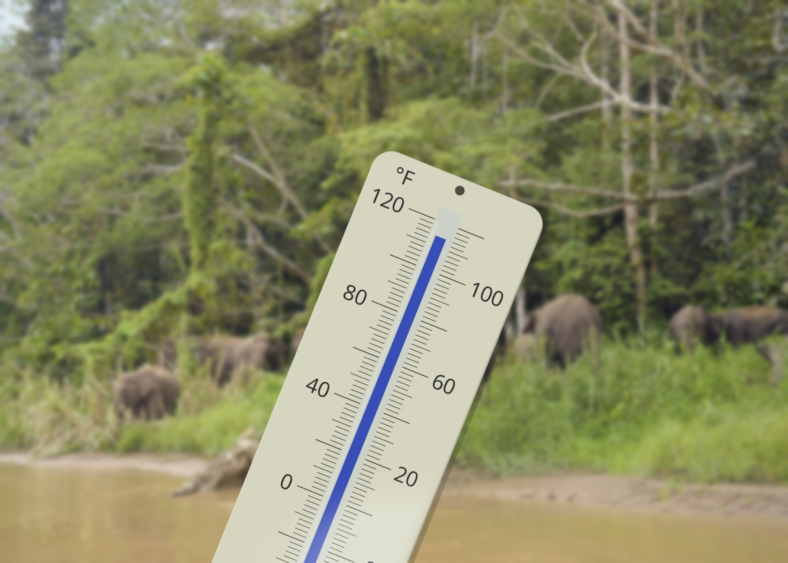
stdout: 114 °F
